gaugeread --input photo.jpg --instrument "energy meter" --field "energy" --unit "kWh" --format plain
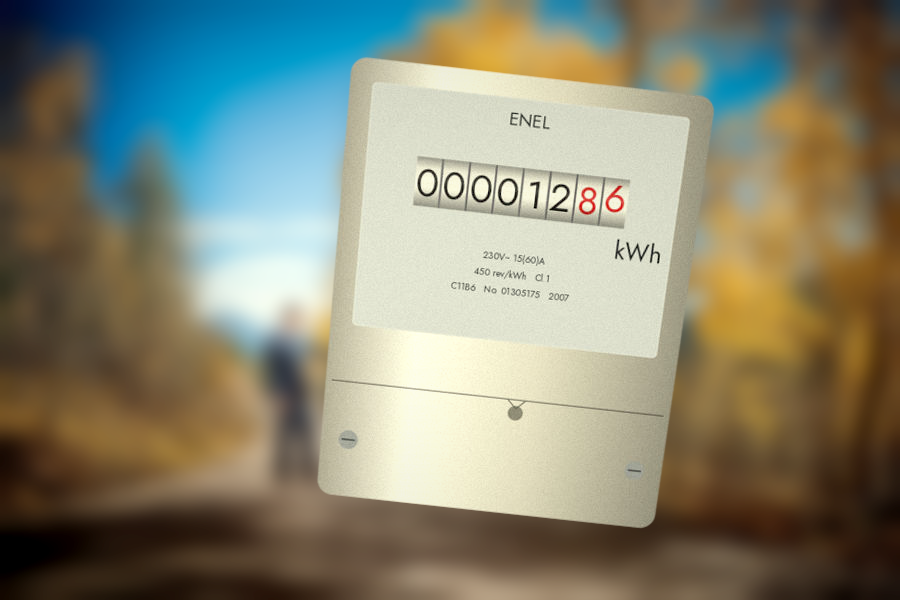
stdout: 12.86 kWh
